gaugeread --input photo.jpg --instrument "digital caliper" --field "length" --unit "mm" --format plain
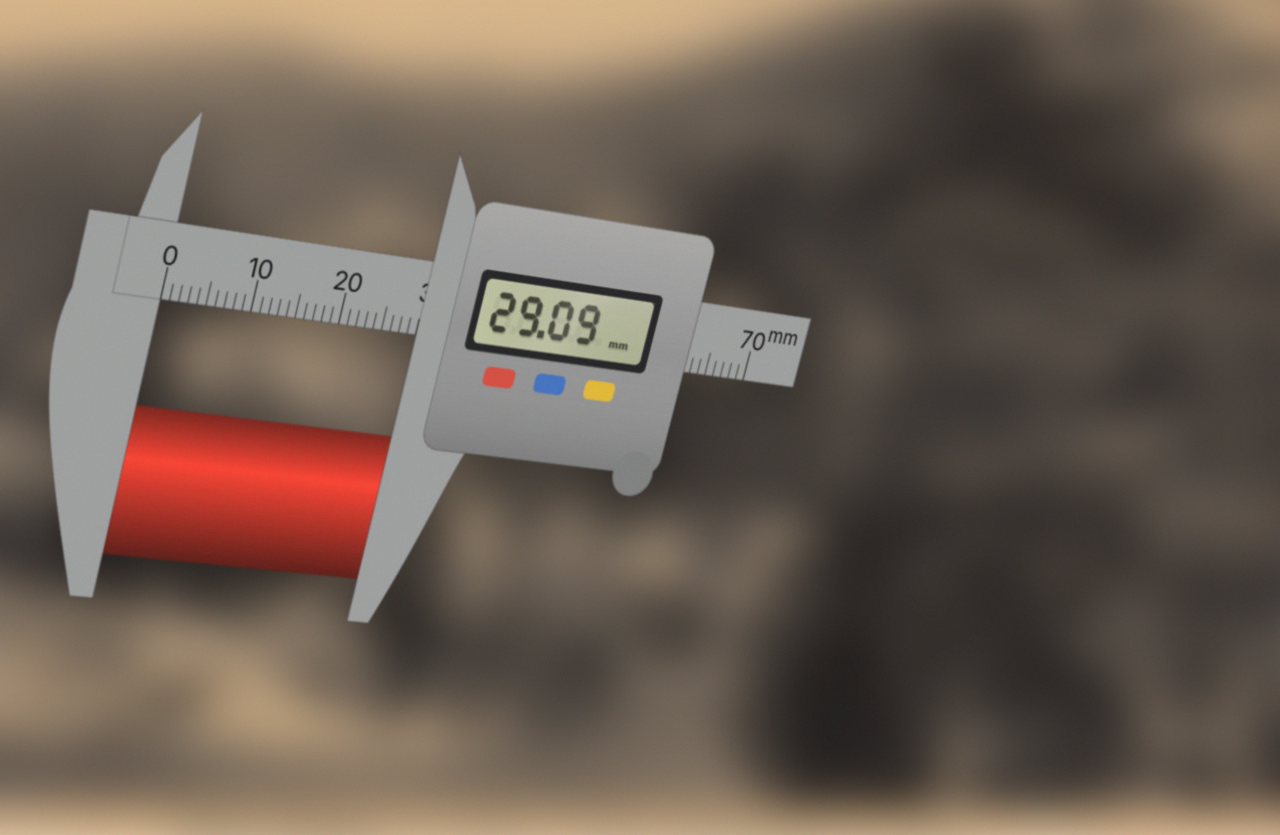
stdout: 29.09 mm
